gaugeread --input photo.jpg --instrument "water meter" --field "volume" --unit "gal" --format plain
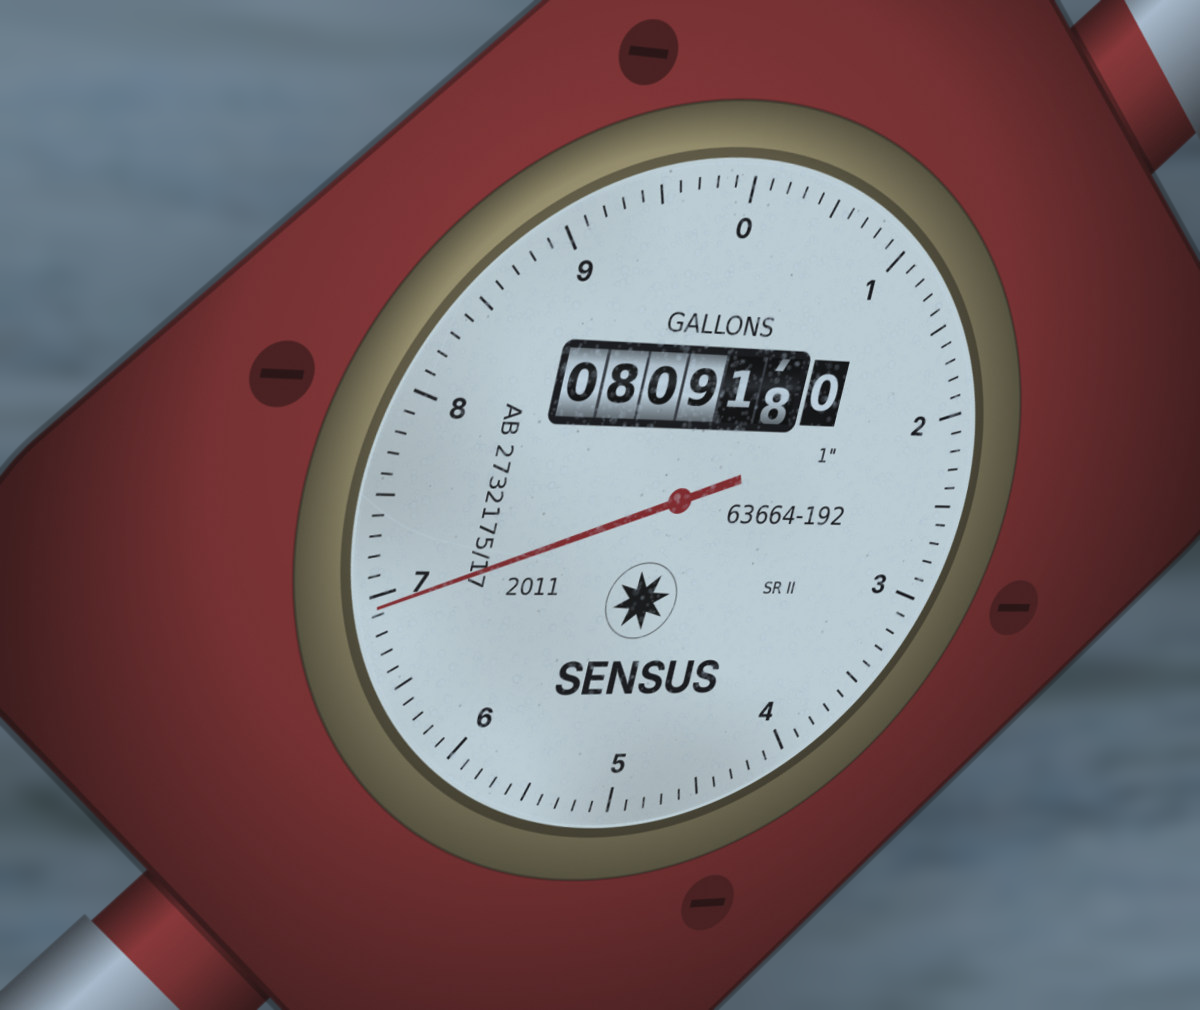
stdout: 809176.9 gal
